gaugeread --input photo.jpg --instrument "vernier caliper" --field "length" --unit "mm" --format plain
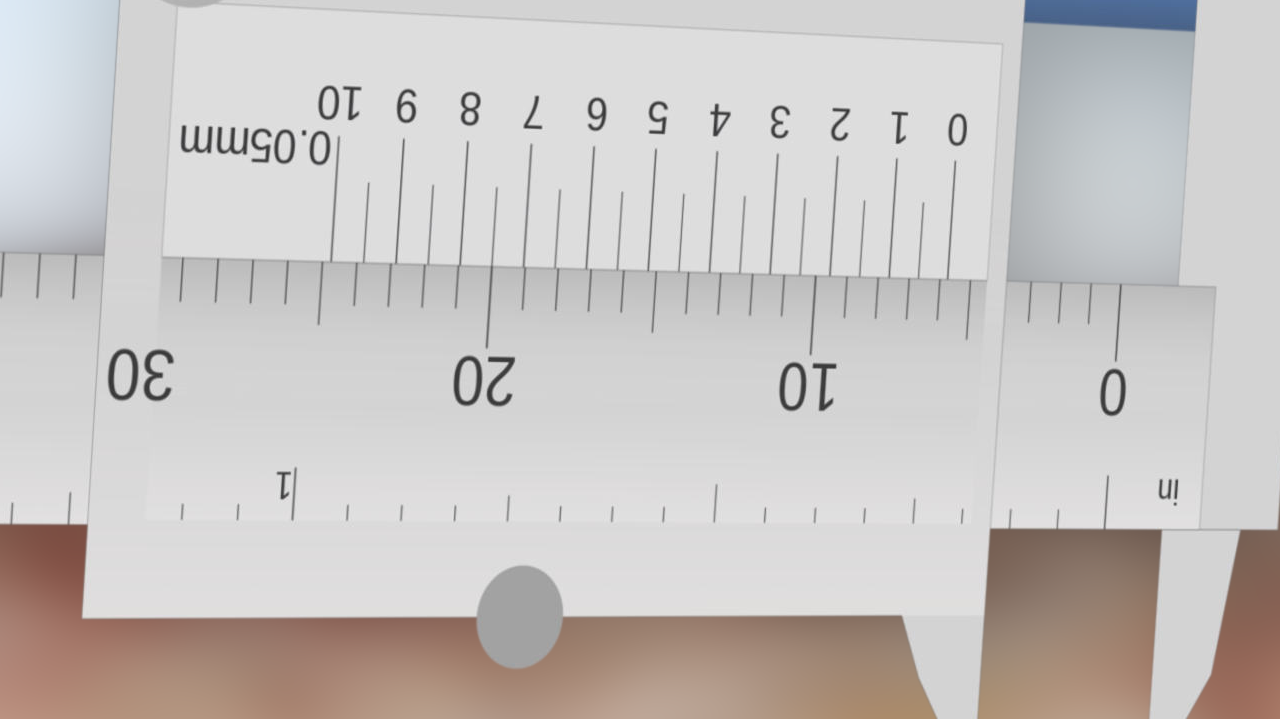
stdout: 5.75 mm
